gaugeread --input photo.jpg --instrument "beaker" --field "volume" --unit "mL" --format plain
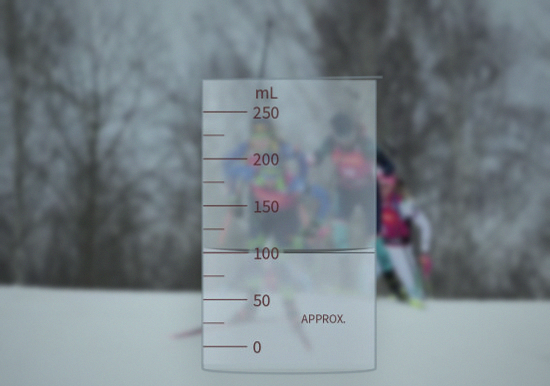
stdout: 100 mL
